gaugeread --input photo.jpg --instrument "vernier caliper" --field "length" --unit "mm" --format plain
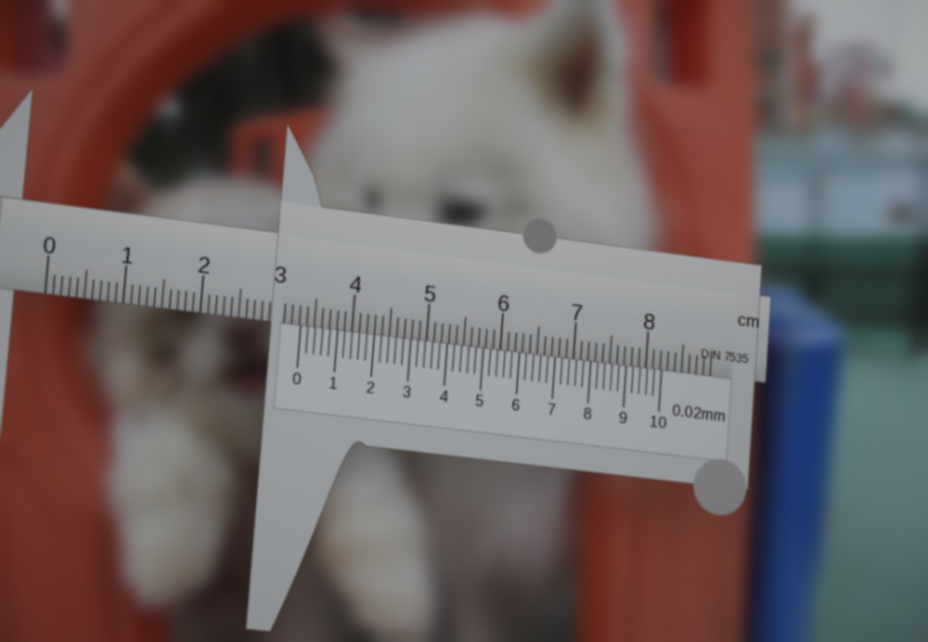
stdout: 33.2 mm
